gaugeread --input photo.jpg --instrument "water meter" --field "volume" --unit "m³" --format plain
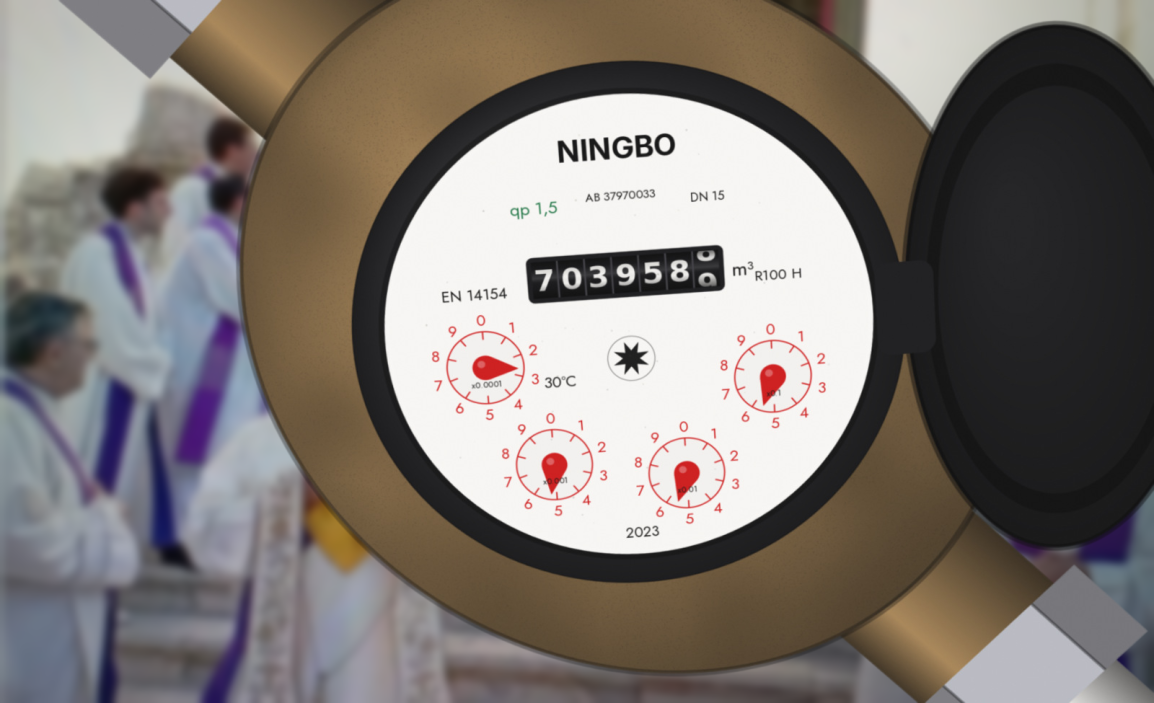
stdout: 7039588.5552 m³
